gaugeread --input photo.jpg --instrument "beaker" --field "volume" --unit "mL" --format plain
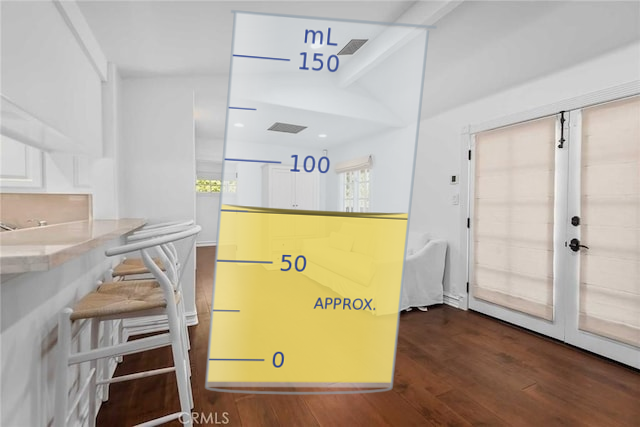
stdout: 75 mL
